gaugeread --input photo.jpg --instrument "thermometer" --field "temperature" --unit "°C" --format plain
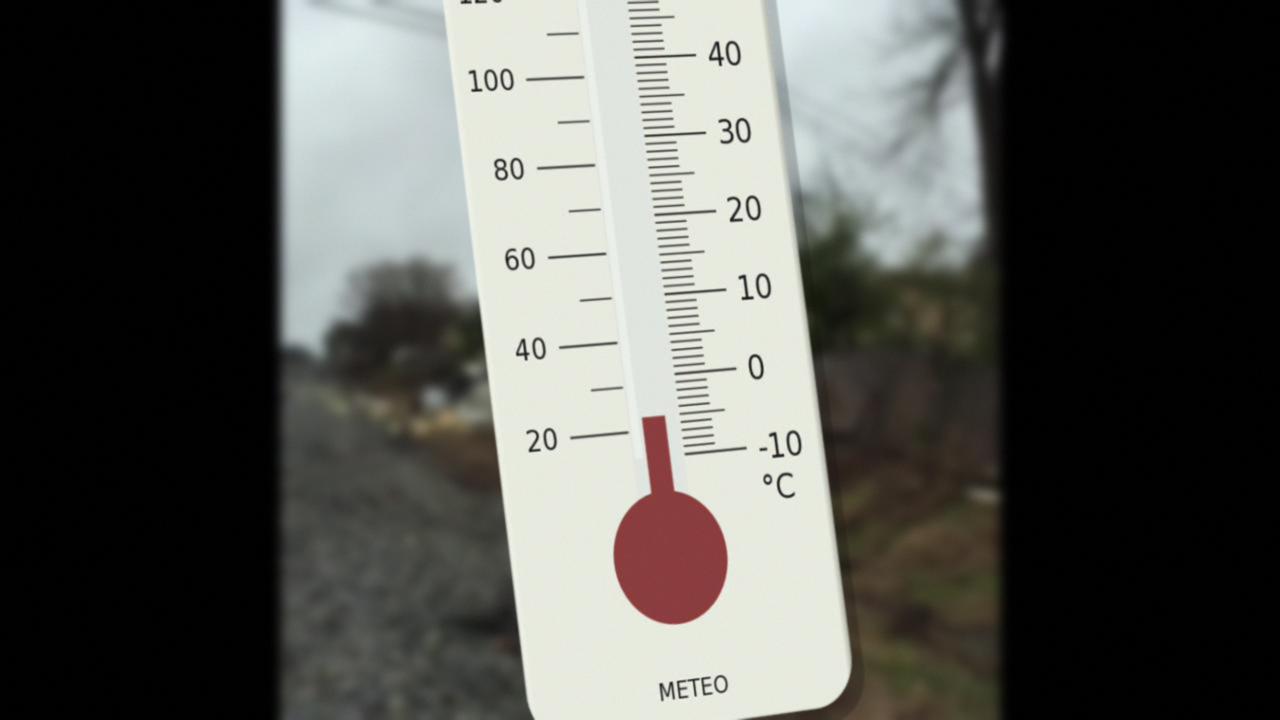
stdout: -5 °C
